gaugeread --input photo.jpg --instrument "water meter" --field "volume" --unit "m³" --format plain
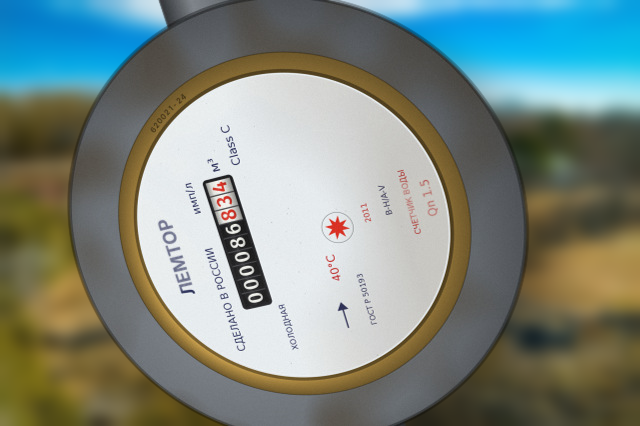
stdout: 86.834 m³
